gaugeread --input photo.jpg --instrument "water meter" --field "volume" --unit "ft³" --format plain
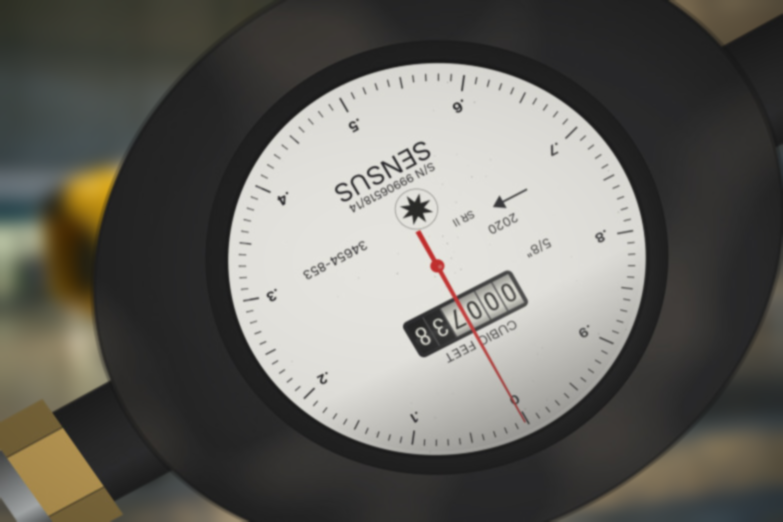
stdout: 738.00 ft³
